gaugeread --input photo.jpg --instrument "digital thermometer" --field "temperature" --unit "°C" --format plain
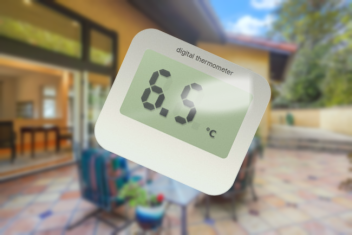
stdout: 6.5 °C
